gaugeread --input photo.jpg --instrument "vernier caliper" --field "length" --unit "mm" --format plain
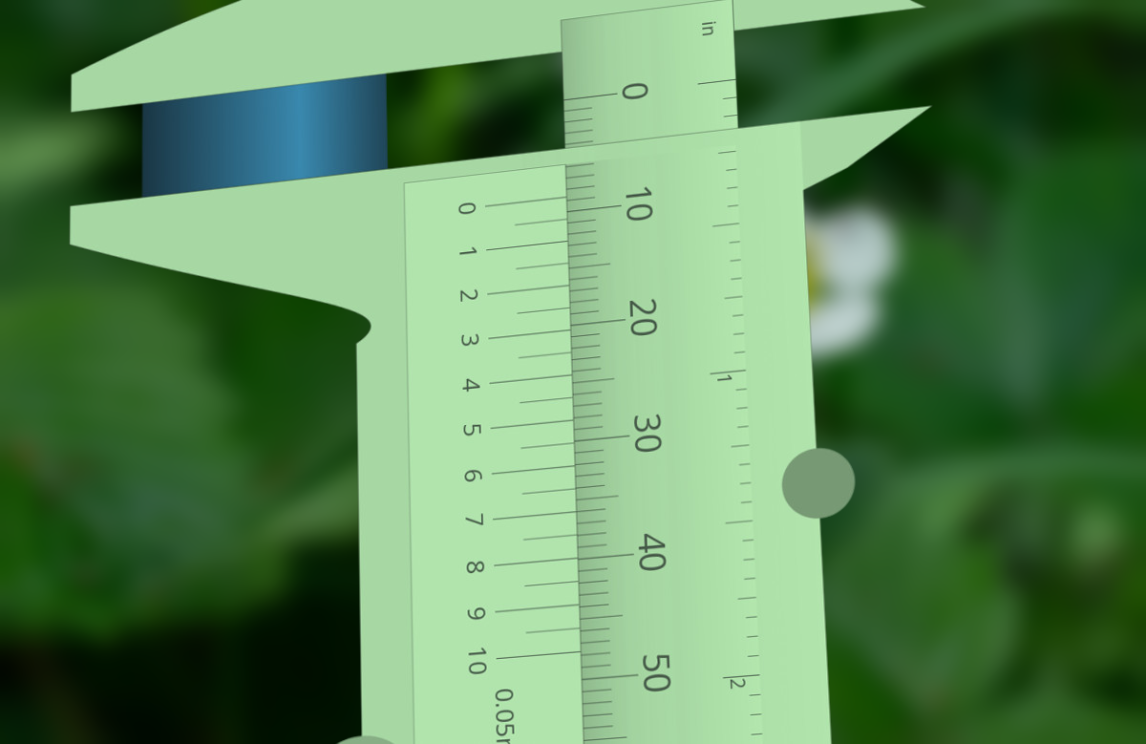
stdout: 8.7 mm
